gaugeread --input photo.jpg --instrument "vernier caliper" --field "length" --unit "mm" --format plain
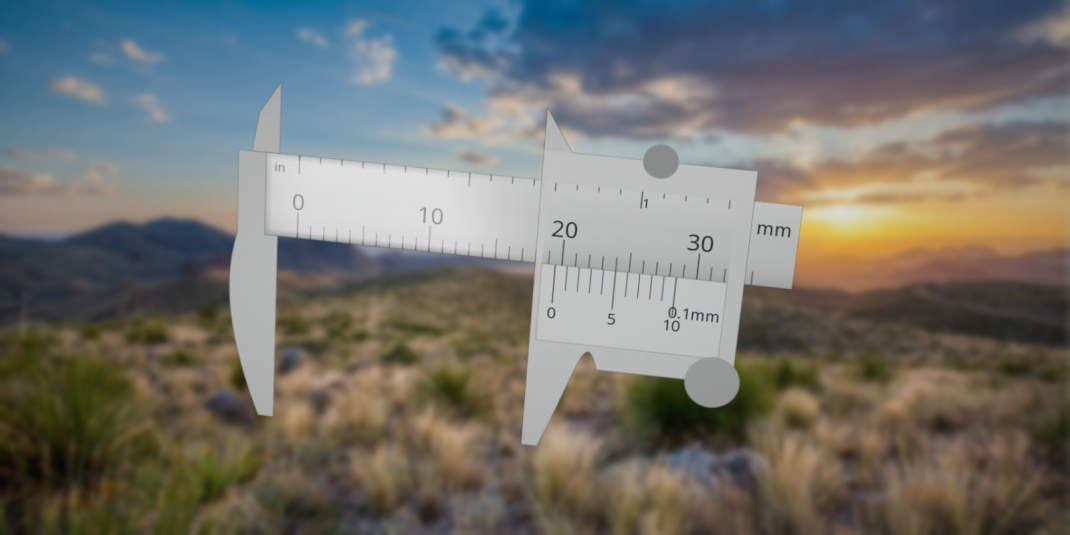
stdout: 19.5 mm
